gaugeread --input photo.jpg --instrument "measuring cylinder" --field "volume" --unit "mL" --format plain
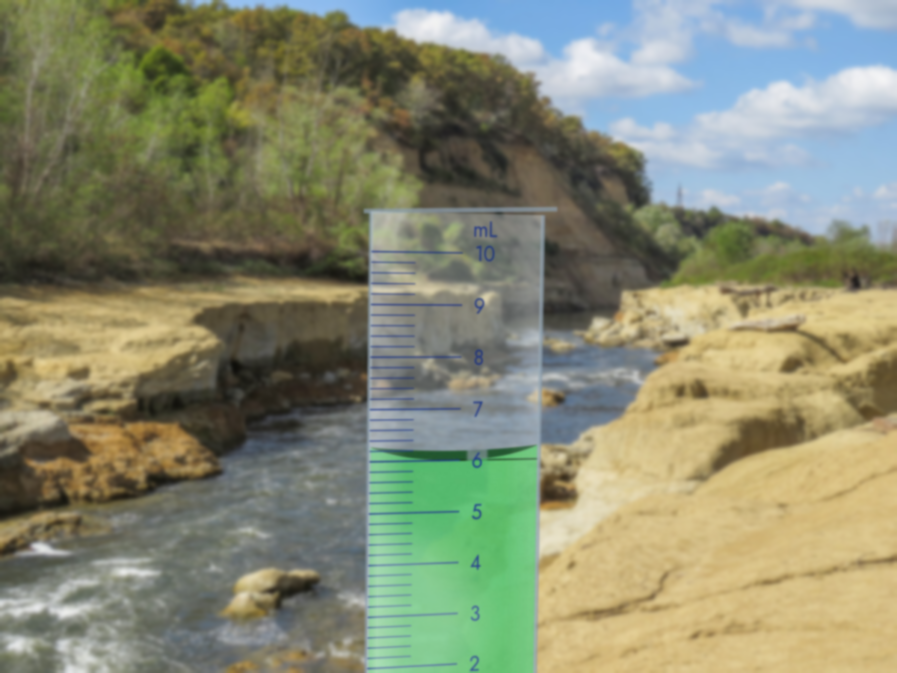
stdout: 6 mL
